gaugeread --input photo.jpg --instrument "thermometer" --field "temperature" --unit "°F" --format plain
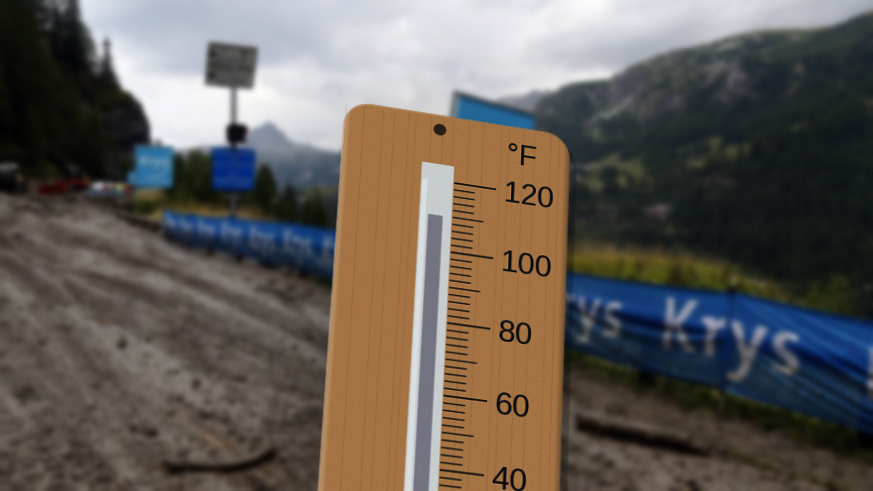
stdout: 110 °F
